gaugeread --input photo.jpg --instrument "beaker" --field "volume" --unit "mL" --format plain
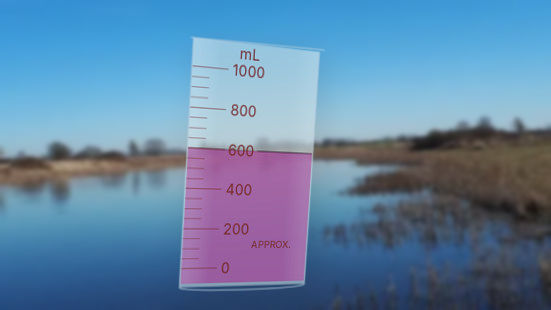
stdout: 600 mL
